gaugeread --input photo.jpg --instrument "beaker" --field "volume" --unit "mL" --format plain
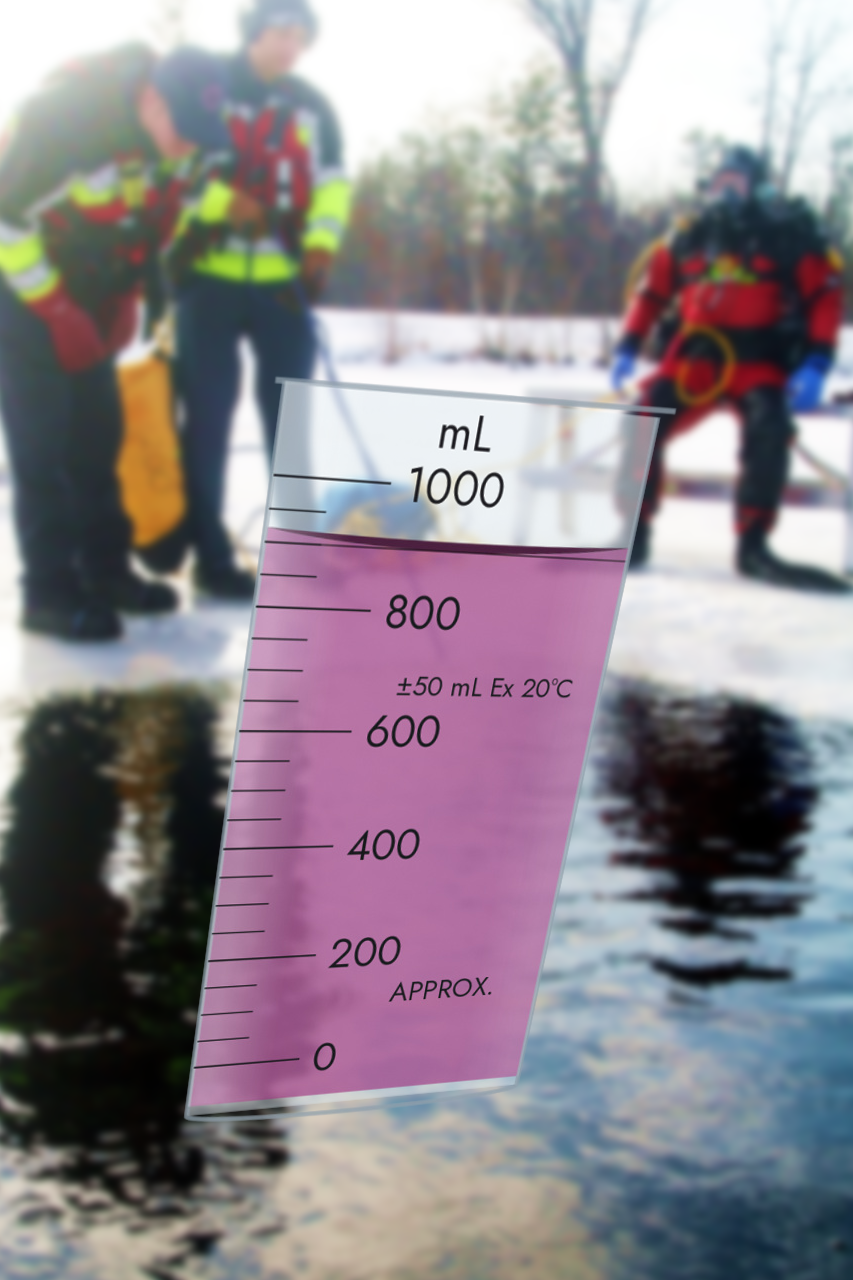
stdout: 900 mL
